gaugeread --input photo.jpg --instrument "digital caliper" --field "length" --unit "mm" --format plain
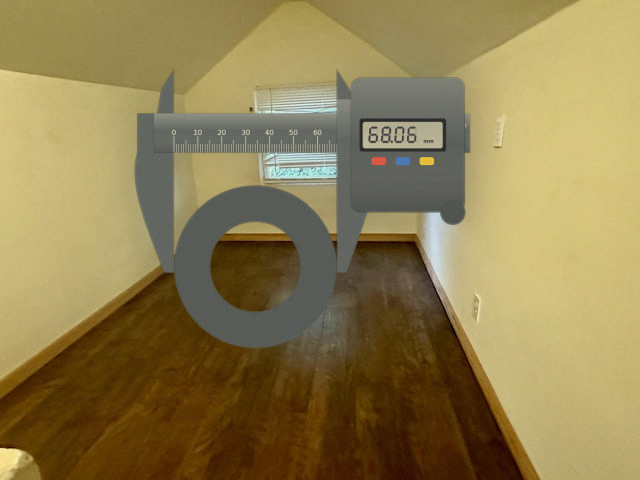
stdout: 68.06 mm
